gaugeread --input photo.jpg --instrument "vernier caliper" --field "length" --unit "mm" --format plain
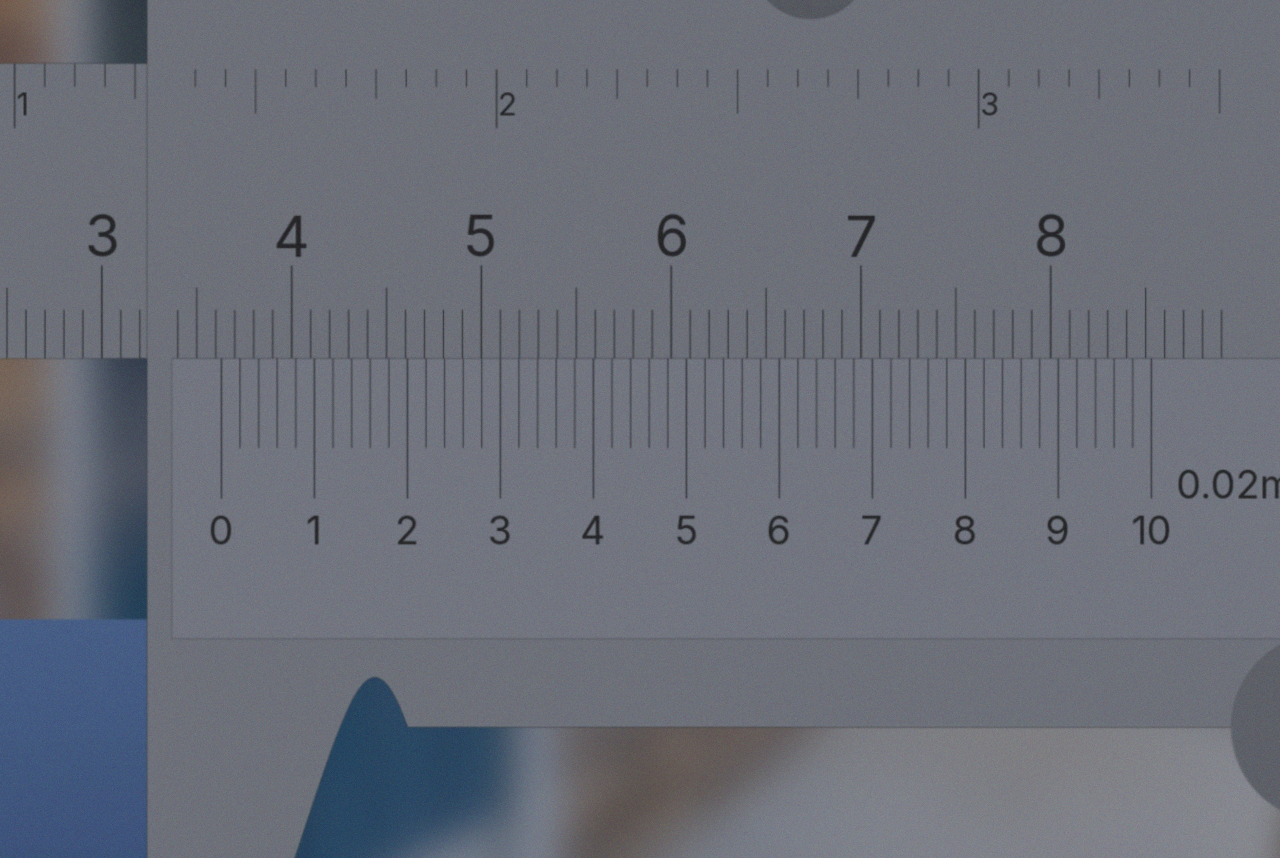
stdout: 36.3 mm
